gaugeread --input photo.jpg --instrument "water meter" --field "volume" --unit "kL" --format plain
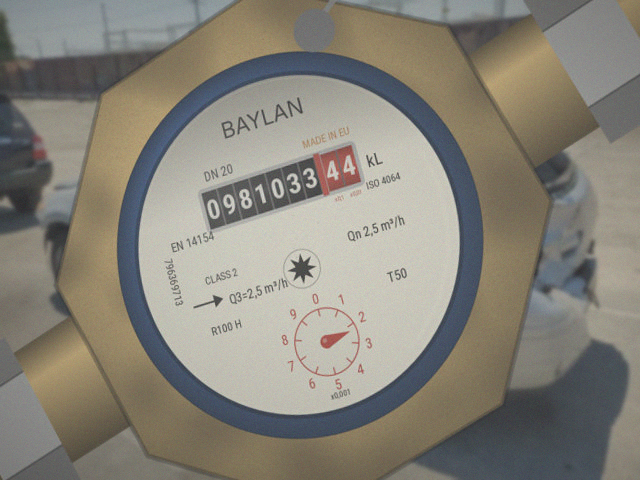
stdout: 981033.442 kL
